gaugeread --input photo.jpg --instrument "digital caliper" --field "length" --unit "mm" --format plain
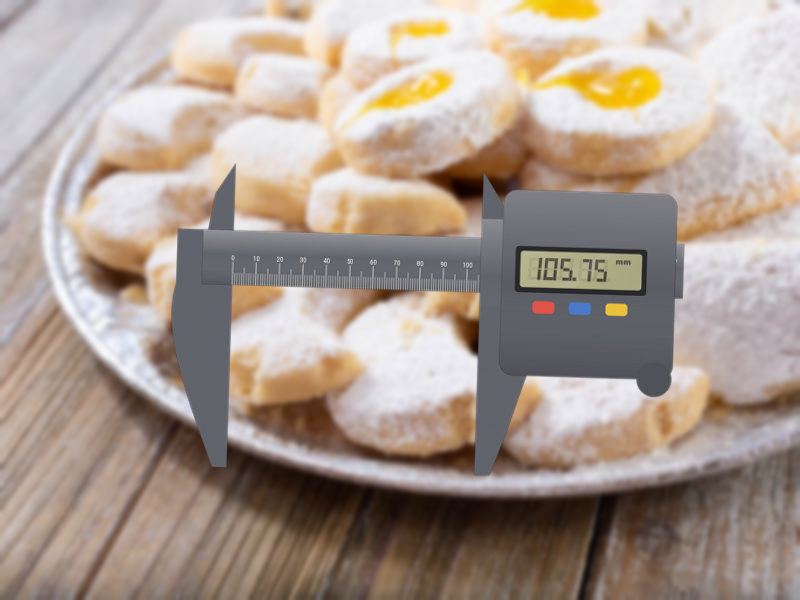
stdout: 105.75 mm
